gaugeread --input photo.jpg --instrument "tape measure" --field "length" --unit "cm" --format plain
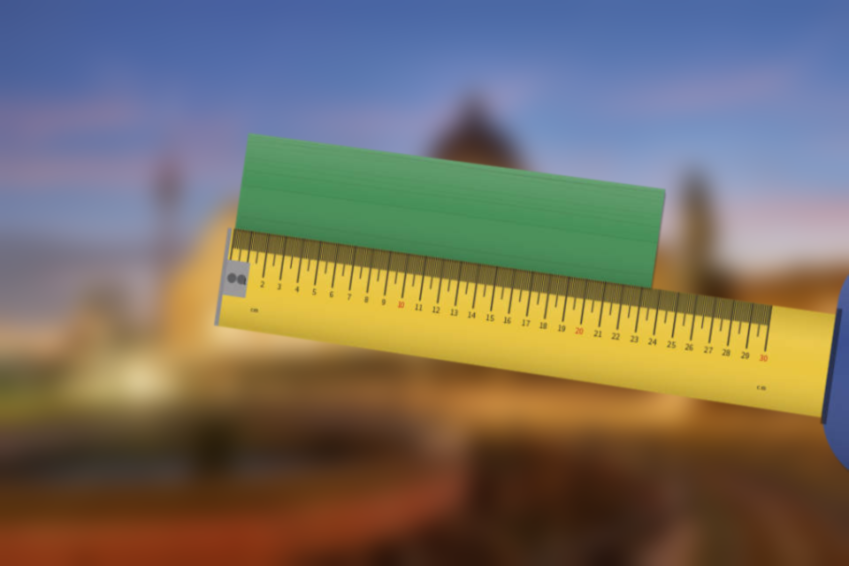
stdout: 23.5 cm
